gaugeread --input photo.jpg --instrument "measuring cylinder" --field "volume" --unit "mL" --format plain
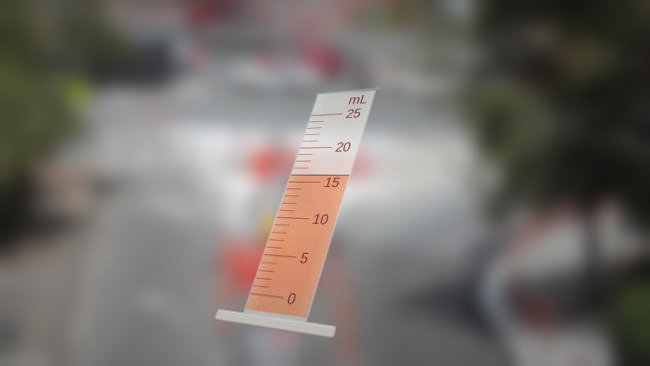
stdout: 16 mL
